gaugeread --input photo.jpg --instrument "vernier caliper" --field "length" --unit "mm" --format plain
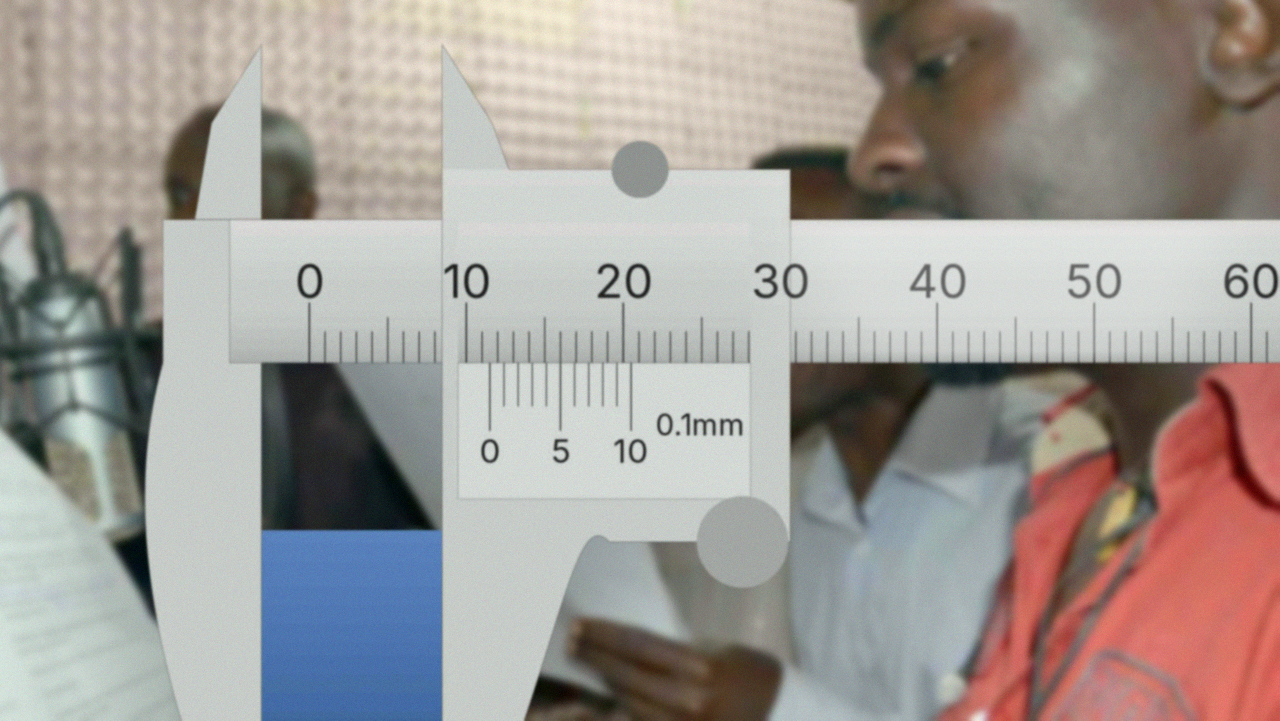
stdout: 11.5 mm
